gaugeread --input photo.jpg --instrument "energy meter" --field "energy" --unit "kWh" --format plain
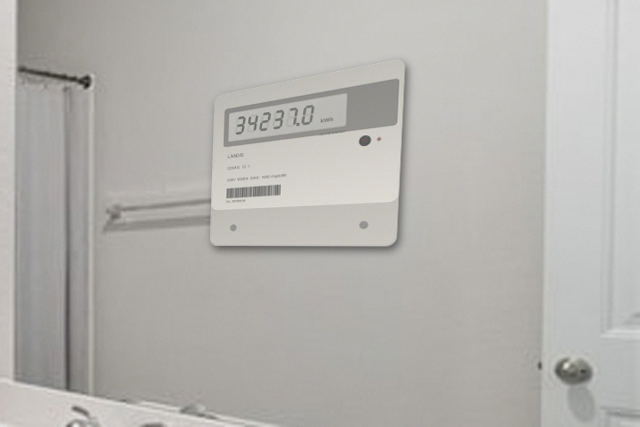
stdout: 34237.0 kWh
